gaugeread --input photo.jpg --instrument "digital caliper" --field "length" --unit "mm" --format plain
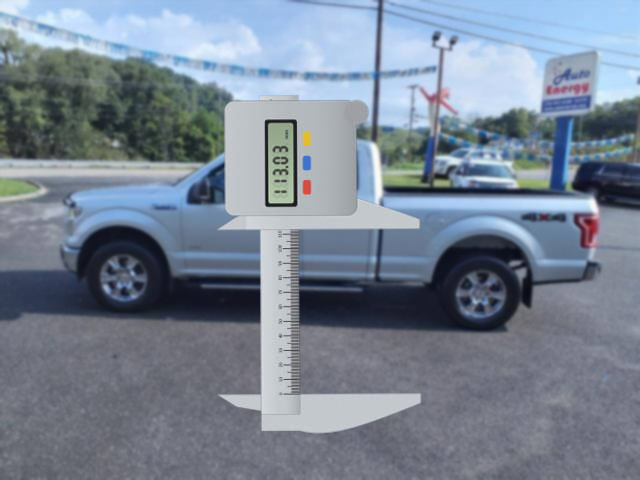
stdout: 113.03 mm
